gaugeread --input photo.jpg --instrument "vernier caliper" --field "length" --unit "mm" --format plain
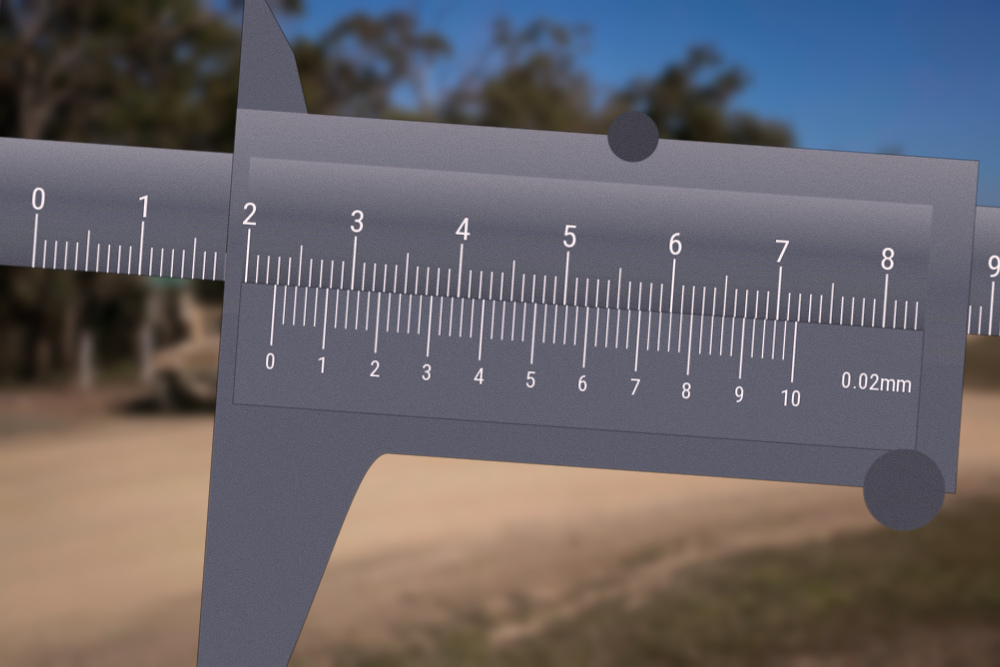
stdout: 22.8 mm
